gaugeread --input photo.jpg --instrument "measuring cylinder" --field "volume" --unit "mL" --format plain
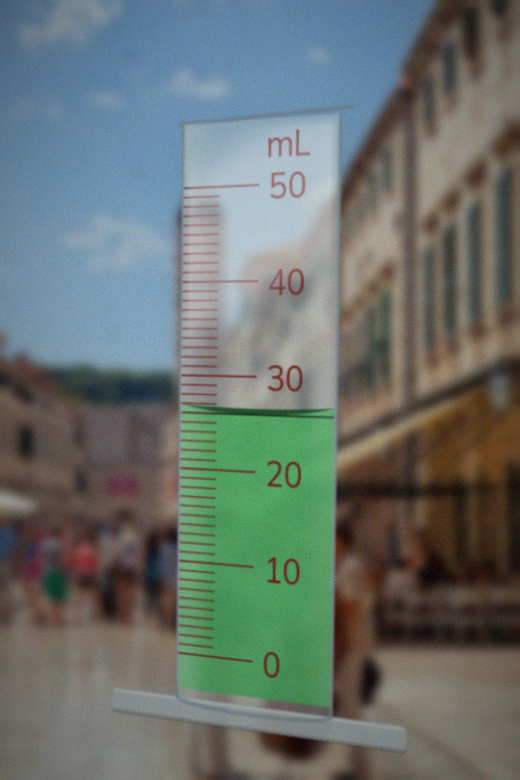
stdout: 26 mL
